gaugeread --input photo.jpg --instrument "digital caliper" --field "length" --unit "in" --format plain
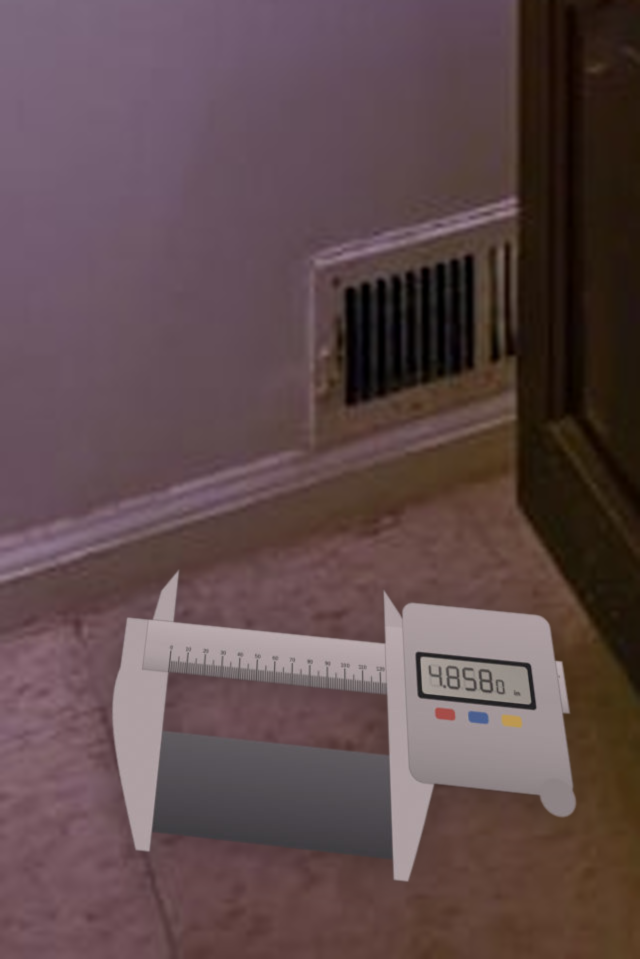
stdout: 4.8580 in
